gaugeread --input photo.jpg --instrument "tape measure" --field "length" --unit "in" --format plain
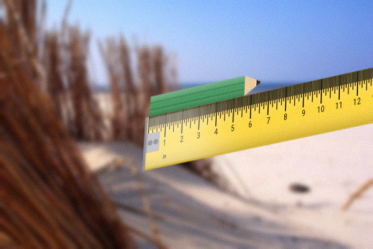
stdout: 6.5 in
